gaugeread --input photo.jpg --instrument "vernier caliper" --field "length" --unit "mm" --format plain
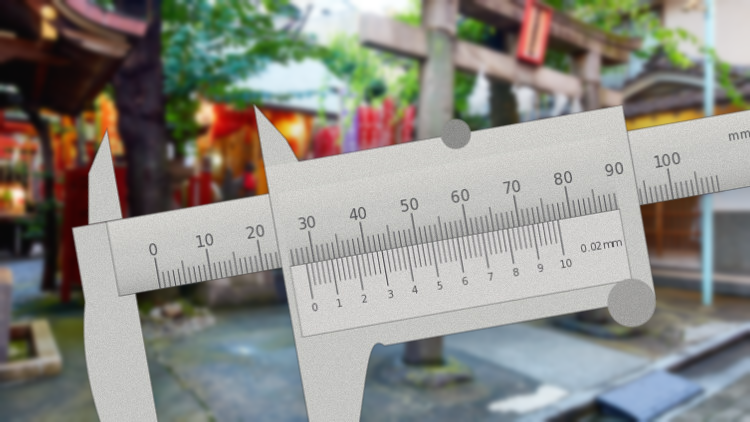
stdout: 28.5 mm
